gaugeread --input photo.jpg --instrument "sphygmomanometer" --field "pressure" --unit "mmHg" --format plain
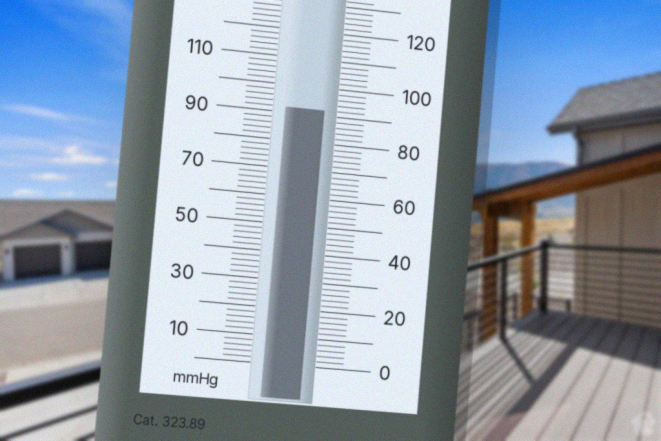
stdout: 92 mmHg
